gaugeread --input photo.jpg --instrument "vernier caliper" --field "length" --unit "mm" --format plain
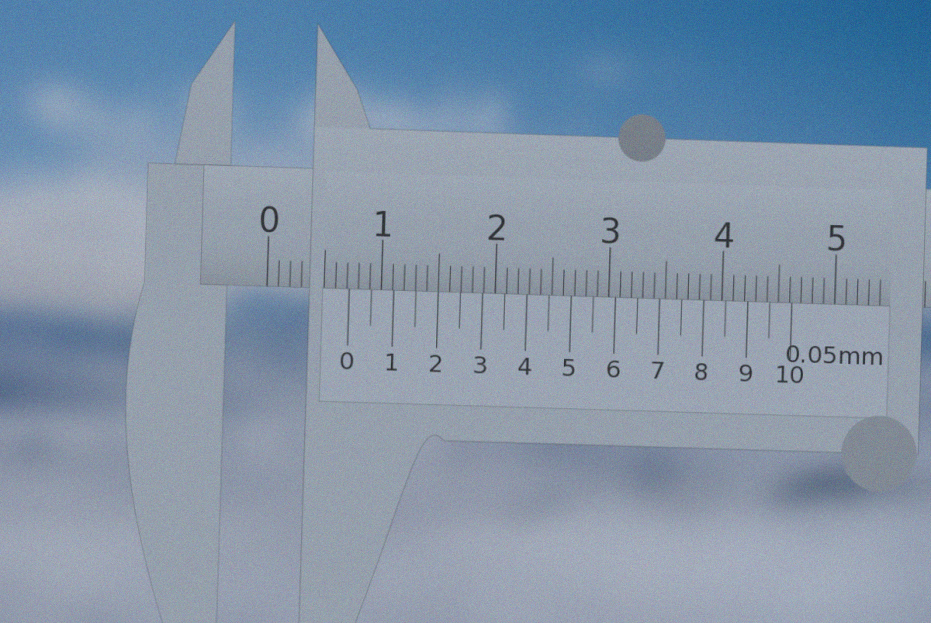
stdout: 7.2 mm
